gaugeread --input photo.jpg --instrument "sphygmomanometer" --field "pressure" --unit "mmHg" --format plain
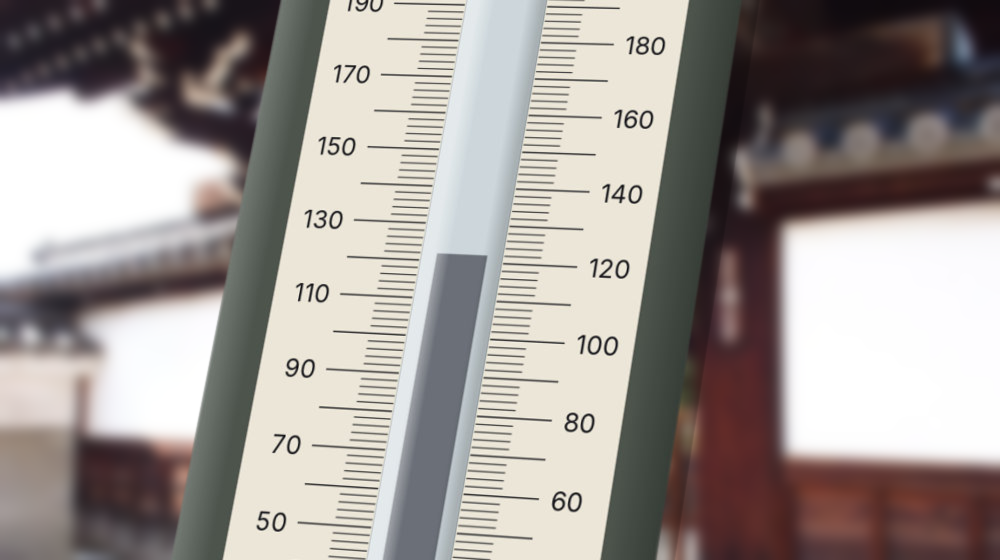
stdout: 122 mmHg
